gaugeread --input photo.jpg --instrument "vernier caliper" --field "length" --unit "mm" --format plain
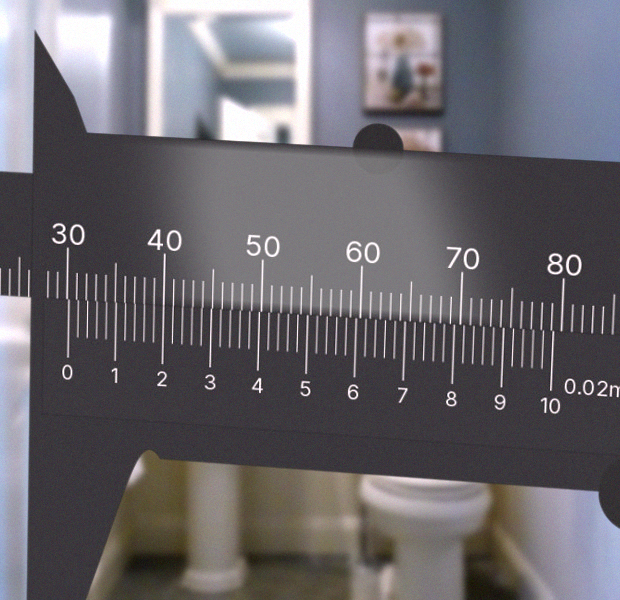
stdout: 30.2 mm
